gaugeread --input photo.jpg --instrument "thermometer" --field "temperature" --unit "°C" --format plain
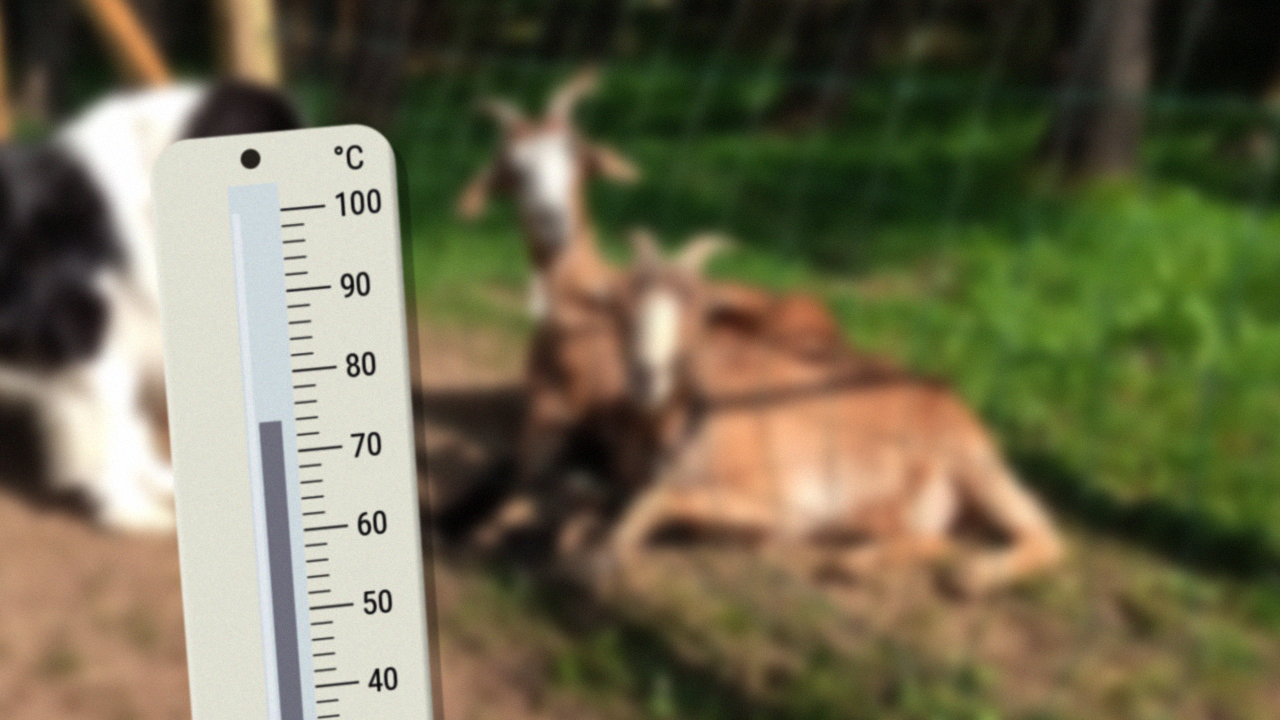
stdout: 74 °C
